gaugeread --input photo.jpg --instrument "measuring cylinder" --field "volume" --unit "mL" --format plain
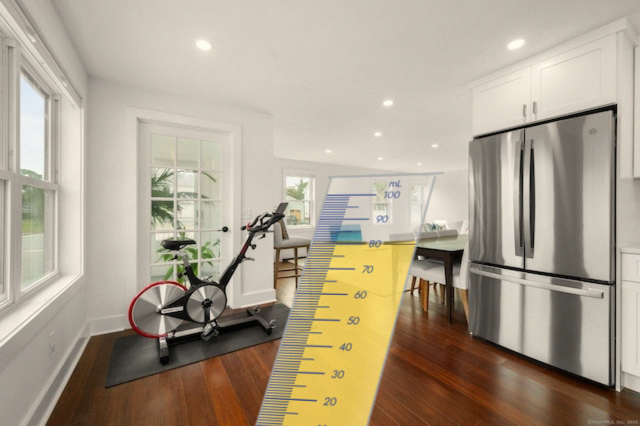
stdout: 80 mL
